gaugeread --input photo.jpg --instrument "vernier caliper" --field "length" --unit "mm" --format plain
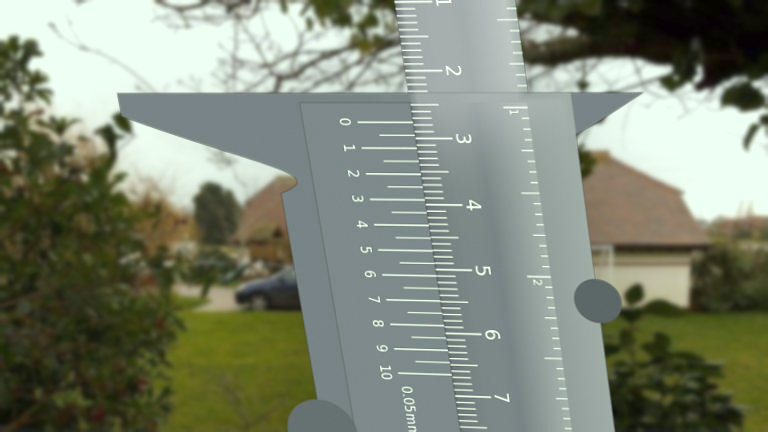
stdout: 27.6 mm
